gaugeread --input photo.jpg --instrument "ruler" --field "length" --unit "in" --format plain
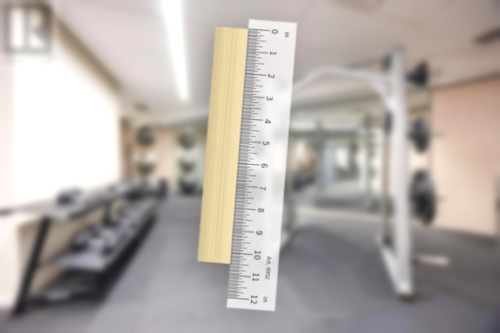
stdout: 10.5 in
